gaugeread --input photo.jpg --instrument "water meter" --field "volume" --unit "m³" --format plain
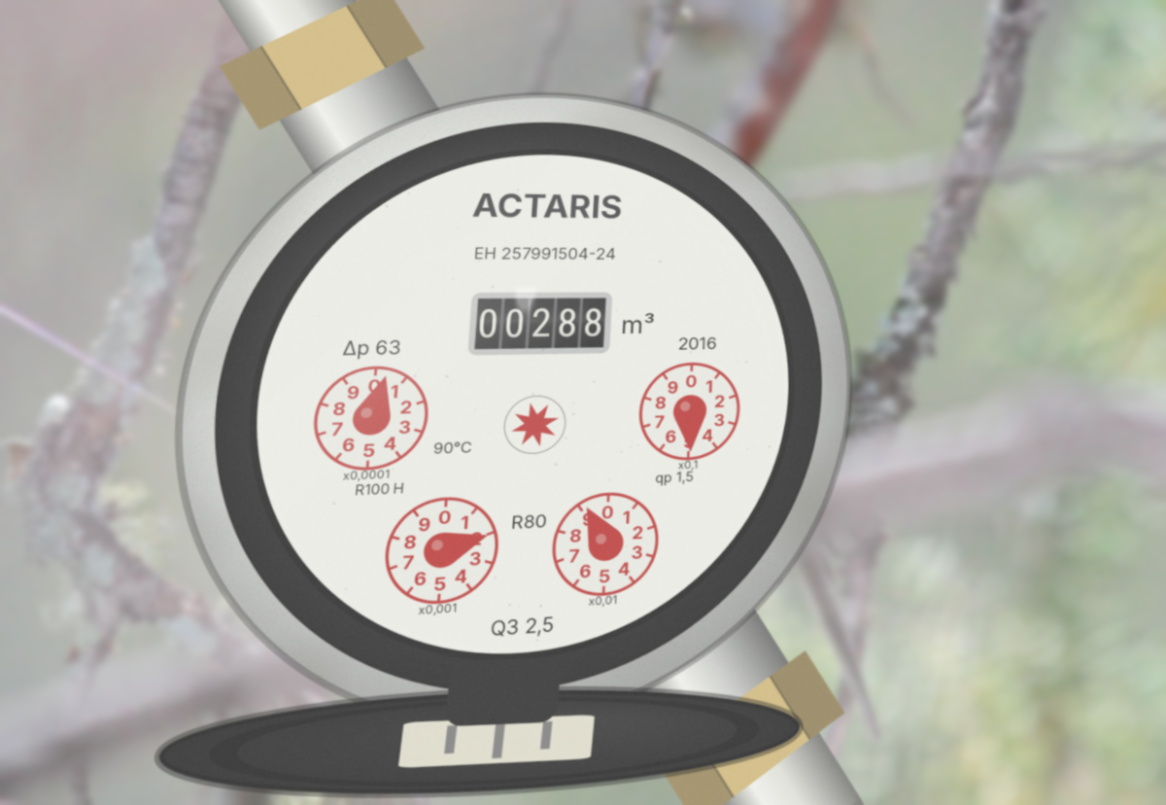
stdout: 288.4920 m³
